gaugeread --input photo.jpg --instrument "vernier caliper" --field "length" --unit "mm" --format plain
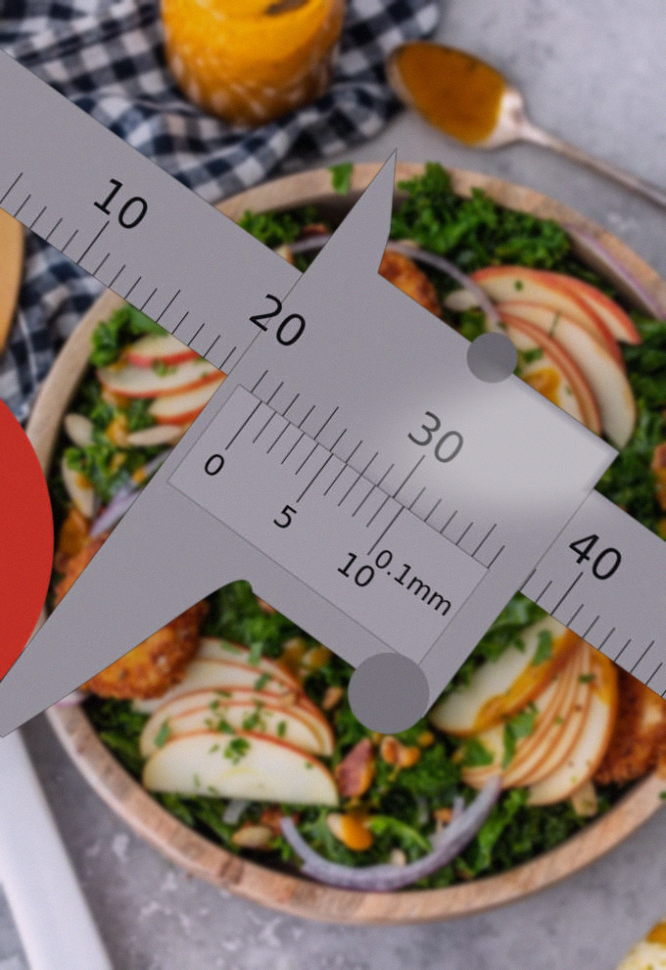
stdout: 21.7 mm
